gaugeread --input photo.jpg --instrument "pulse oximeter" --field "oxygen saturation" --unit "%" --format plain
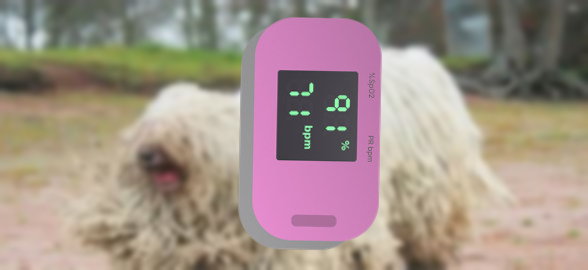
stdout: 91 %
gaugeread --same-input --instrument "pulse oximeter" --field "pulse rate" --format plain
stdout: 71 bpm
